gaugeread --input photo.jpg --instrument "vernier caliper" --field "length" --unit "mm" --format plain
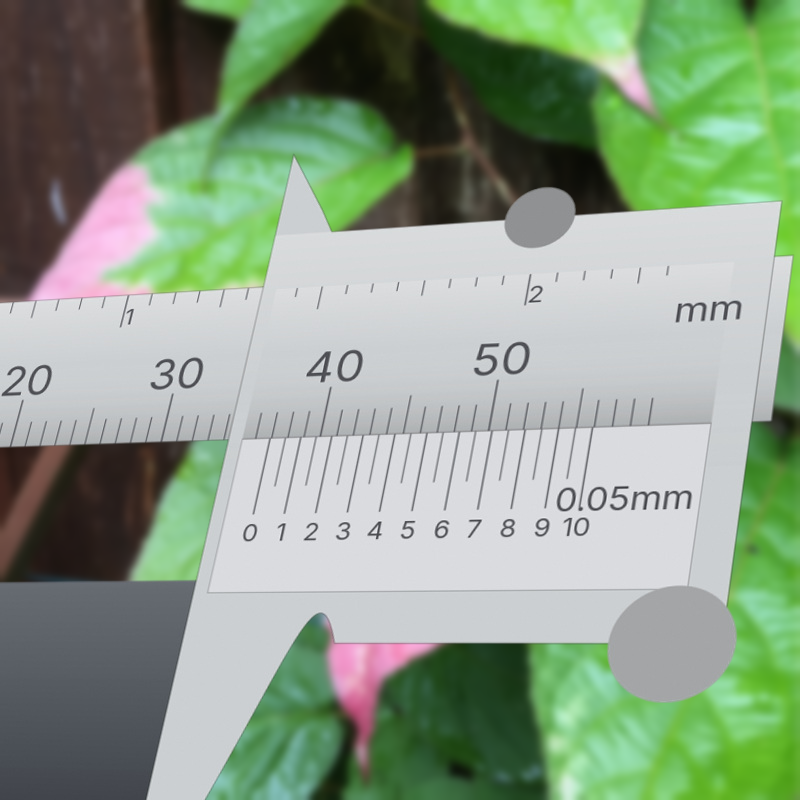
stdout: 36.9 mm
